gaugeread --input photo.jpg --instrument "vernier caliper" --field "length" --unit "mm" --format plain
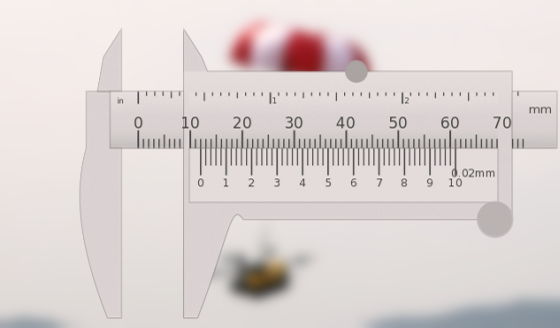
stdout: 12.0 mm
